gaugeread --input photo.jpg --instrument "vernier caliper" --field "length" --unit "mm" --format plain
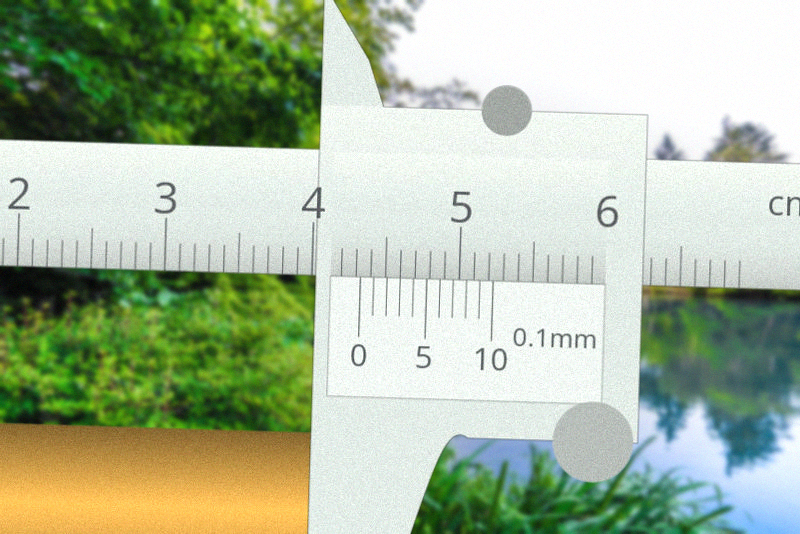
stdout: 43.3 mm
